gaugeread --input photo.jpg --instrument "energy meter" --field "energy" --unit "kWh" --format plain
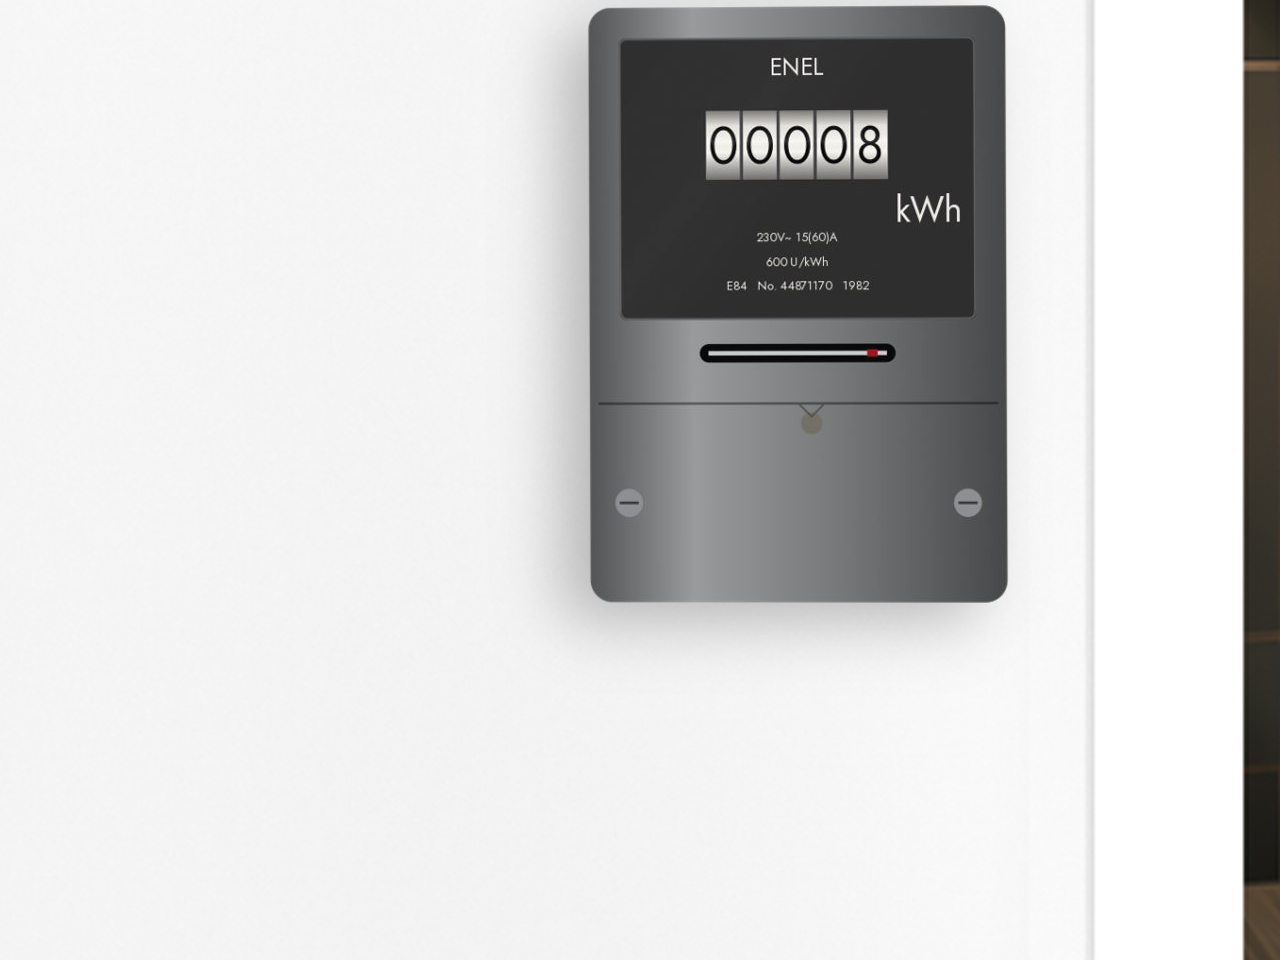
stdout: 8 kWh
